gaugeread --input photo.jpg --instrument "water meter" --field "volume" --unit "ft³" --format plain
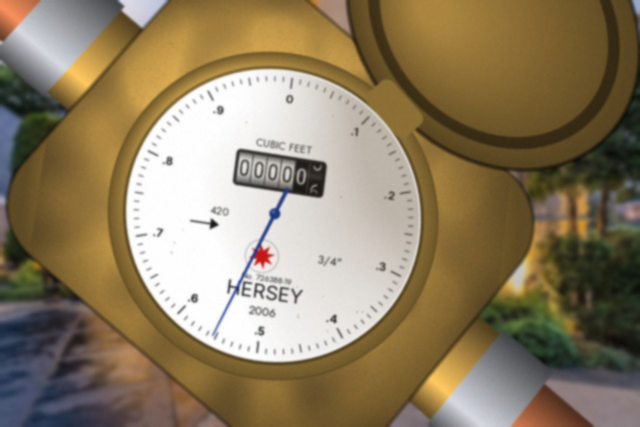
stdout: 5.55 ft³
